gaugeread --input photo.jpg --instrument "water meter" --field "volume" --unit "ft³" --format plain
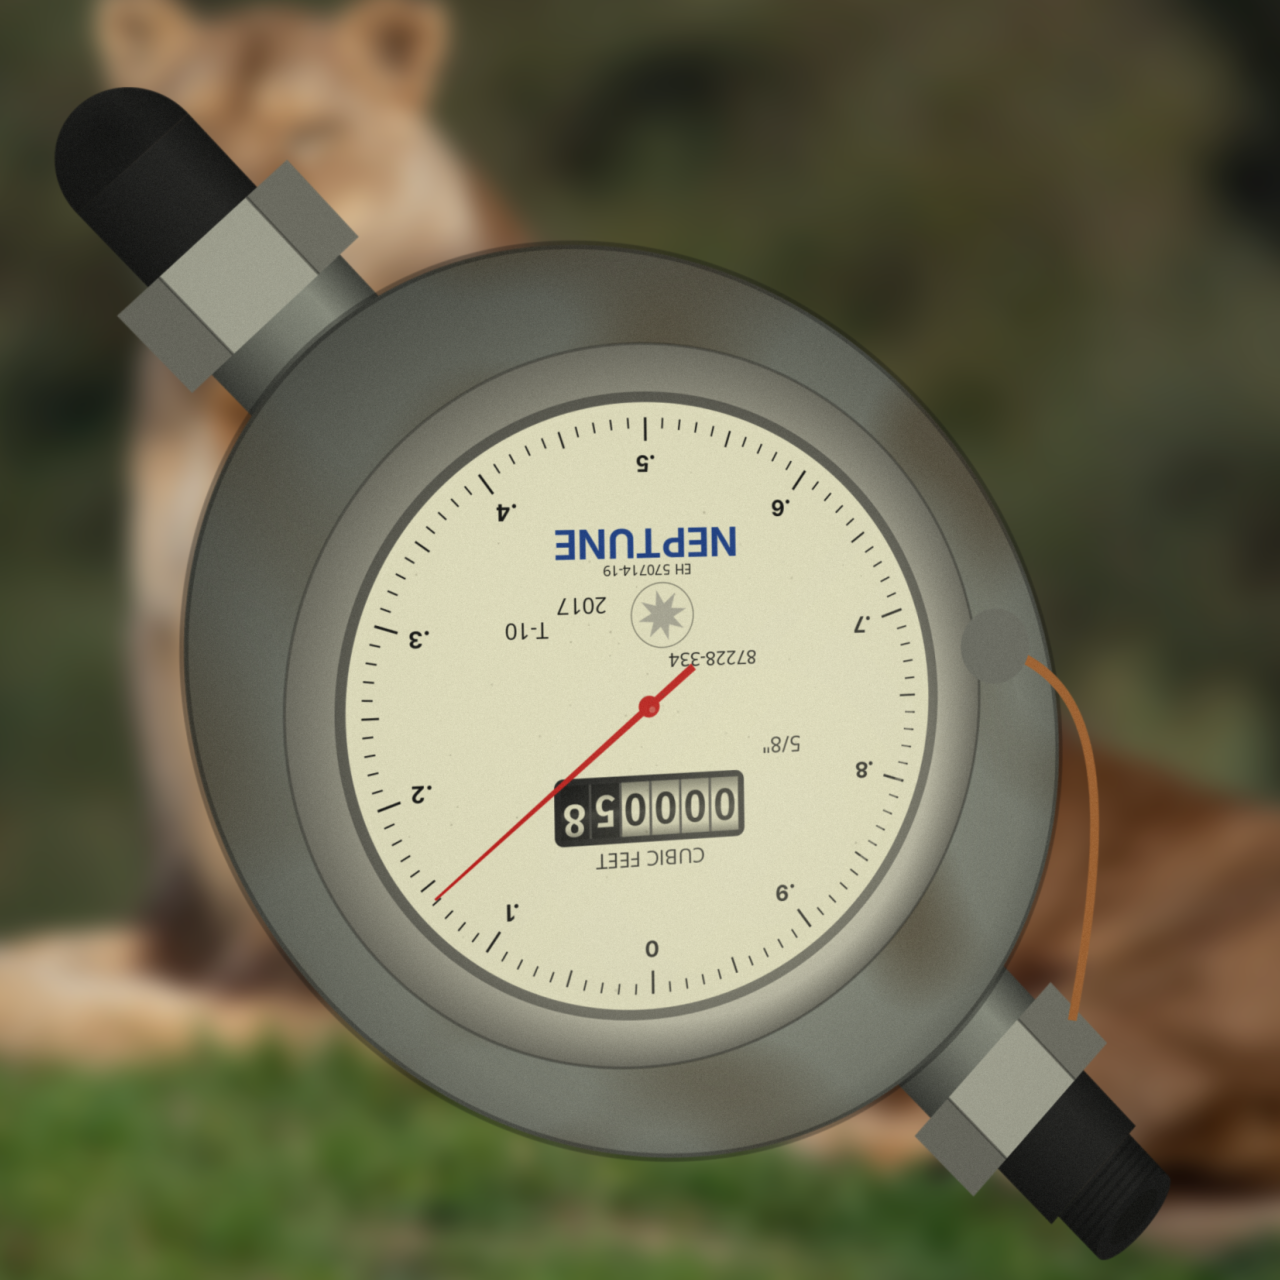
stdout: 58.14 ft³
